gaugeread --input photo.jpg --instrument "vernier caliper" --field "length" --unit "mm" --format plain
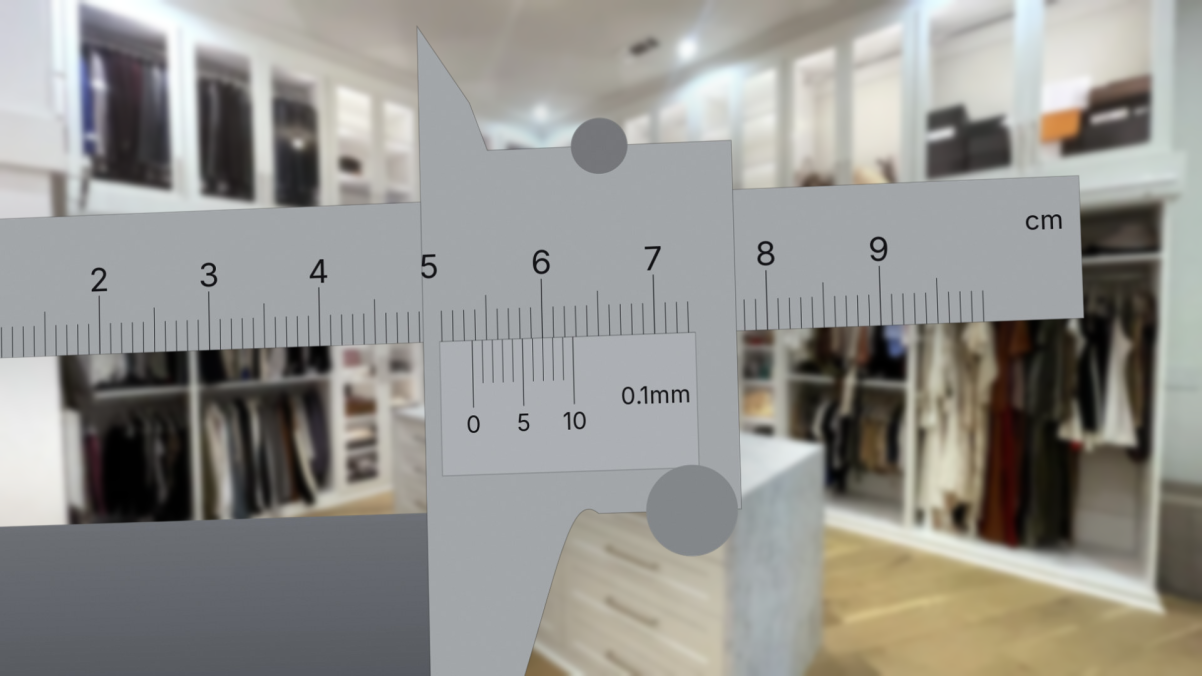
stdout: 53.7 mm
